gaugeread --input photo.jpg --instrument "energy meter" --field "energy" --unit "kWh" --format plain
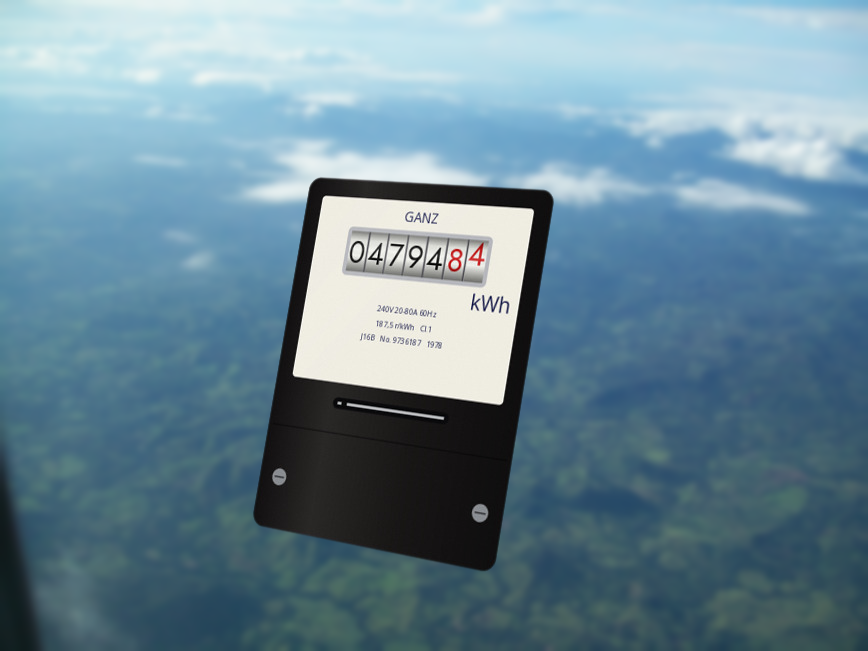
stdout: 4794.84 kWh
